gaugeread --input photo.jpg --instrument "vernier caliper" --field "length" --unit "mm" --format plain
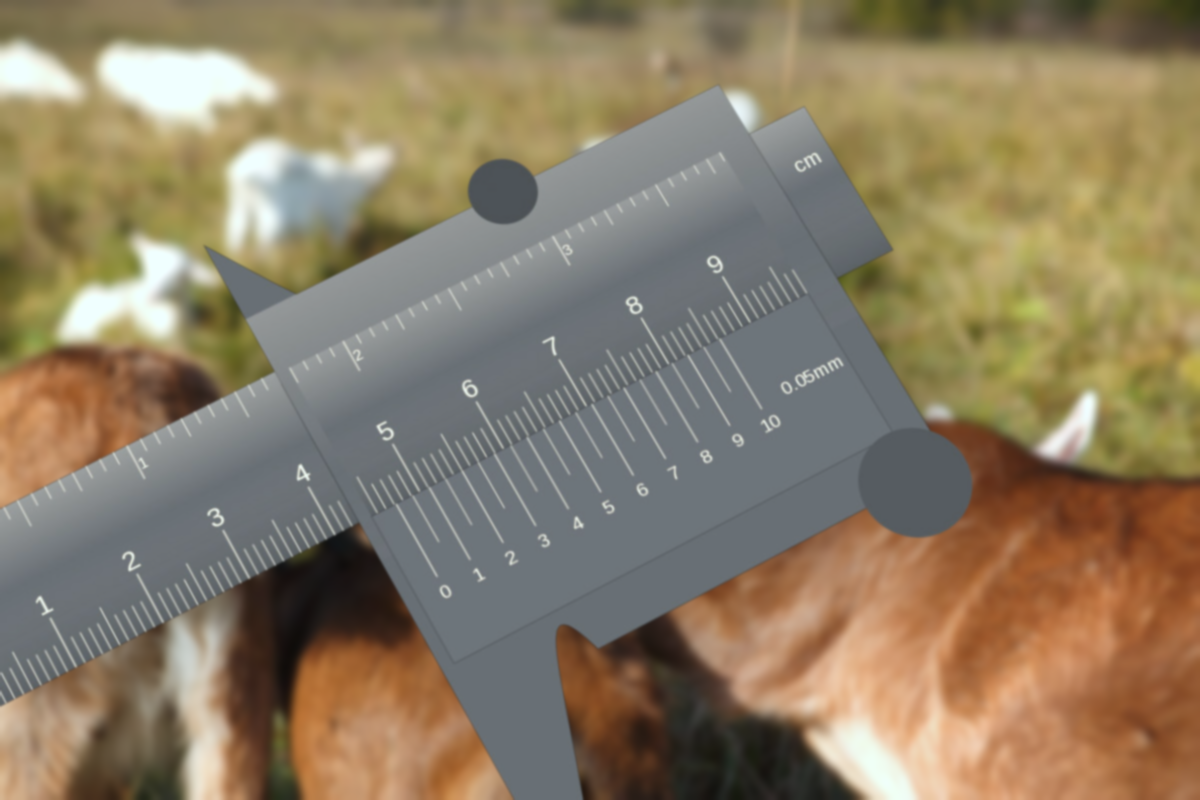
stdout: 47.2 mm
